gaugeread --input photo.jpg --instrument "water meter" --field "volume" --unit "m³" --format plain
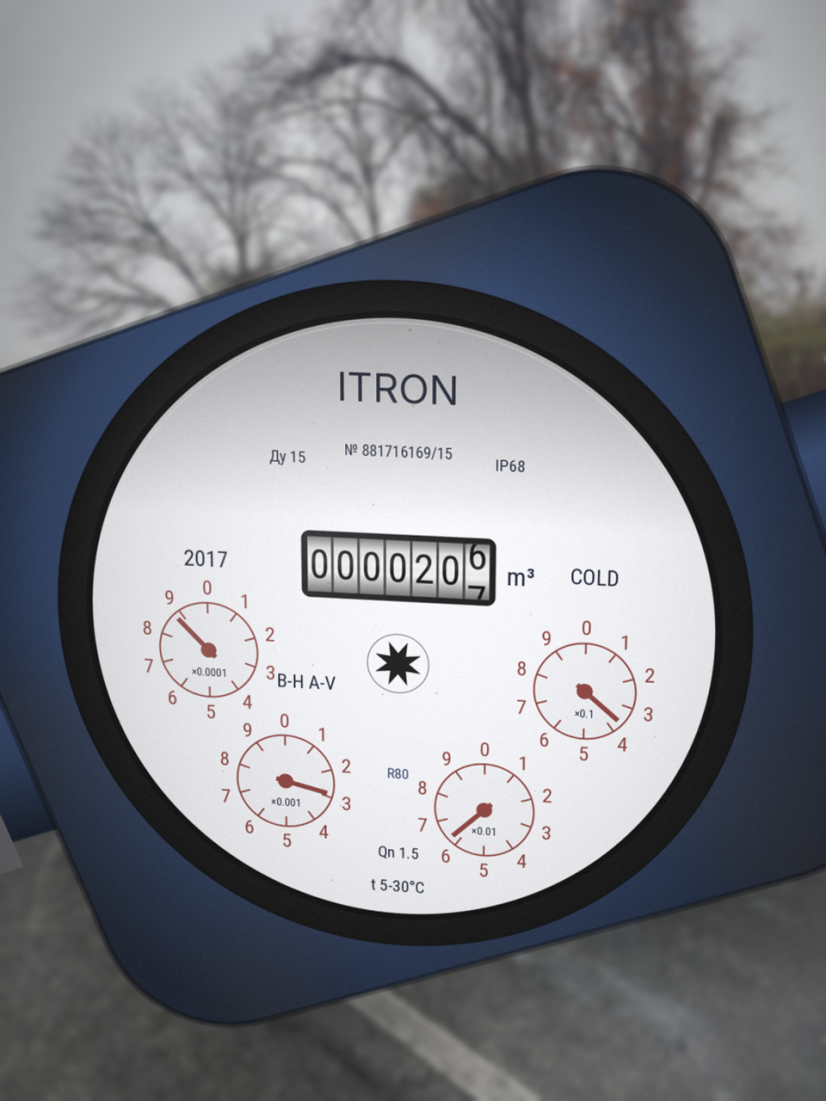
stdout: 206.3628 m³
